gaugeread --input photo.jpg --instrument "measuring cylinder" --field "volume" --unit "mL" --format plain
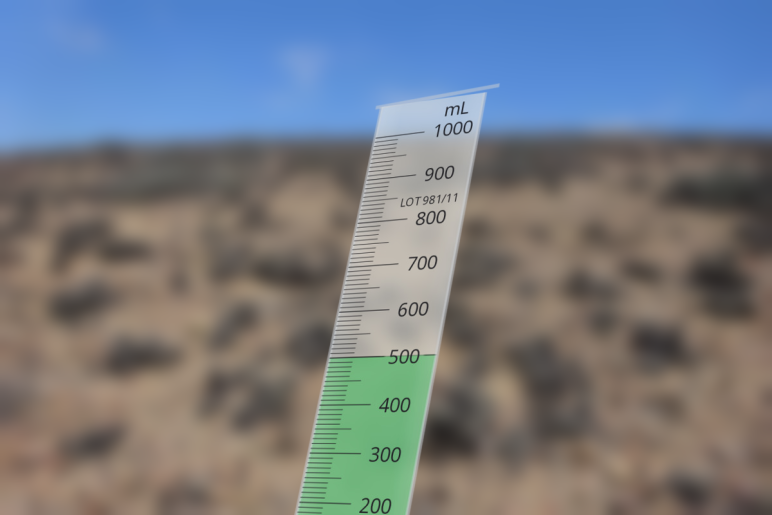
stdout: 500 mL
